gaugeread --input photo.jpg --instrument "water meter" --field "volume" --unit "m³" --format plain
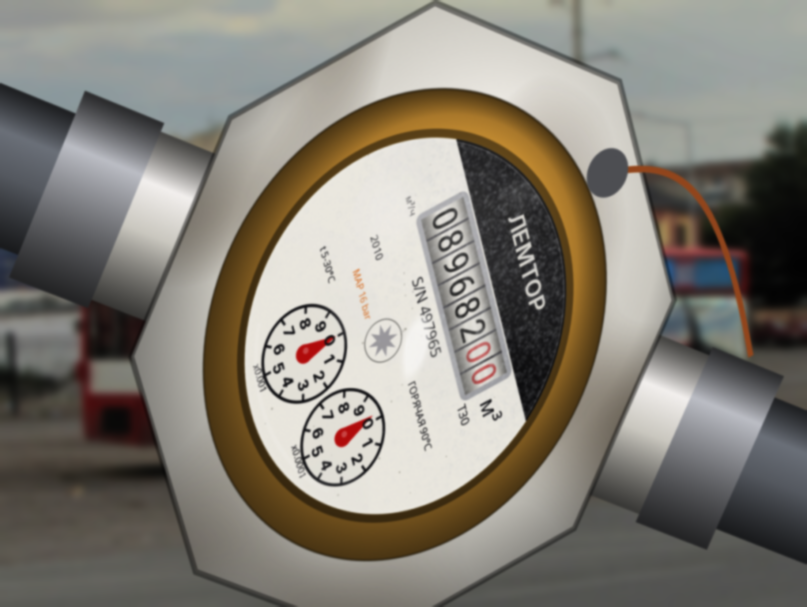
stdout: 89681.9999 m³
